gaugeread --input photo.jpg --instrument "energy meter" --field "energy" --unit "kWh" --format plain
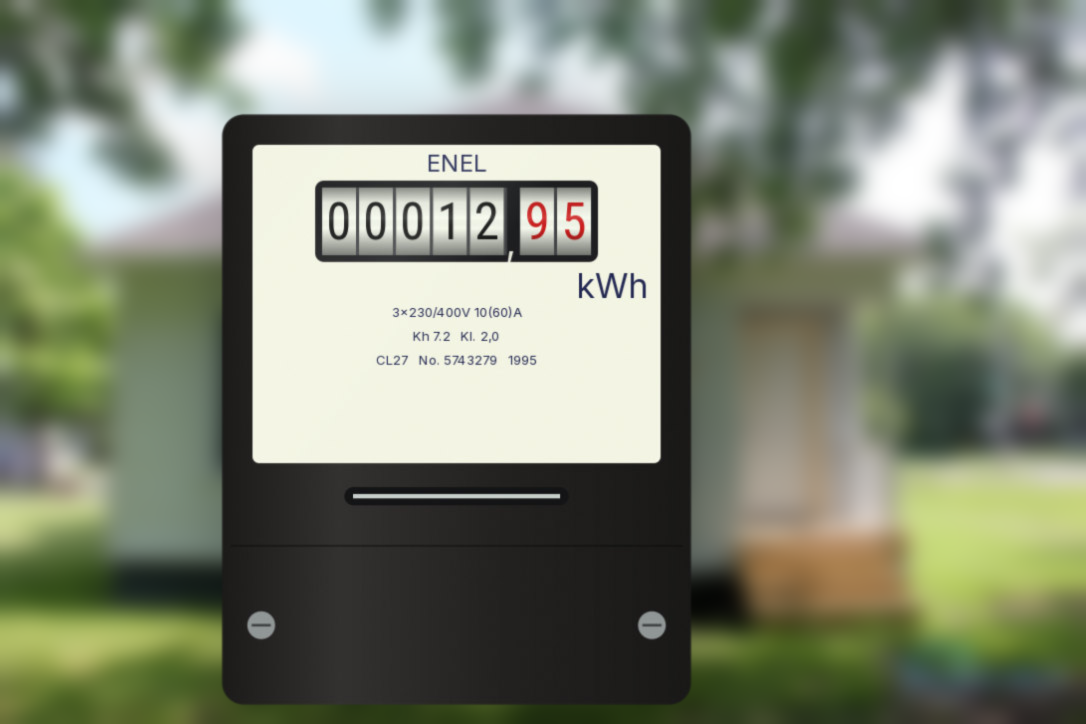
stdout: 12.95 kWh
